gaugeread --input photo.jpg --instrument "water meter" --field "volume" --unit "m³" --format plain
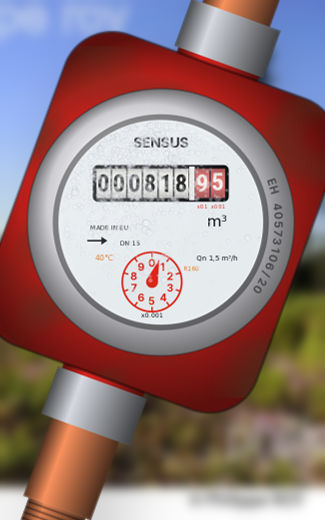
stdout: 818.950 m³
